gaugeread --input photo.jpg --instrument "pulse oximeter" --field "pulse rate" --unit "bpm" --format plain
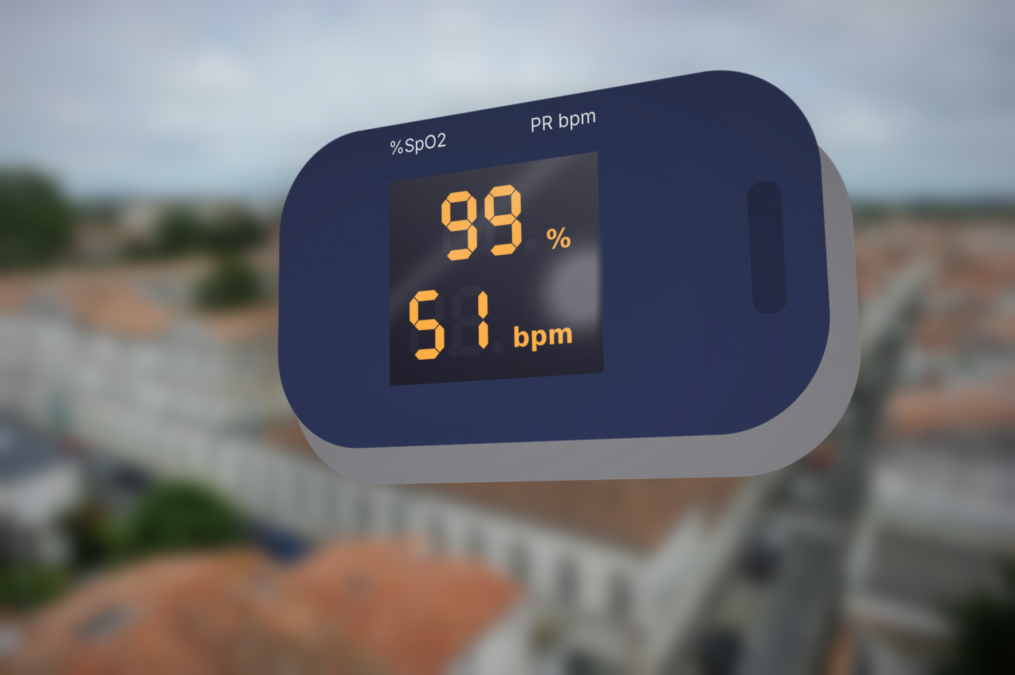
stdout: 51 bpm
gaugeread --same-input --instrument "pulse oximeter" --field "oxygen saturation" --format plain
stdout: 99 %
